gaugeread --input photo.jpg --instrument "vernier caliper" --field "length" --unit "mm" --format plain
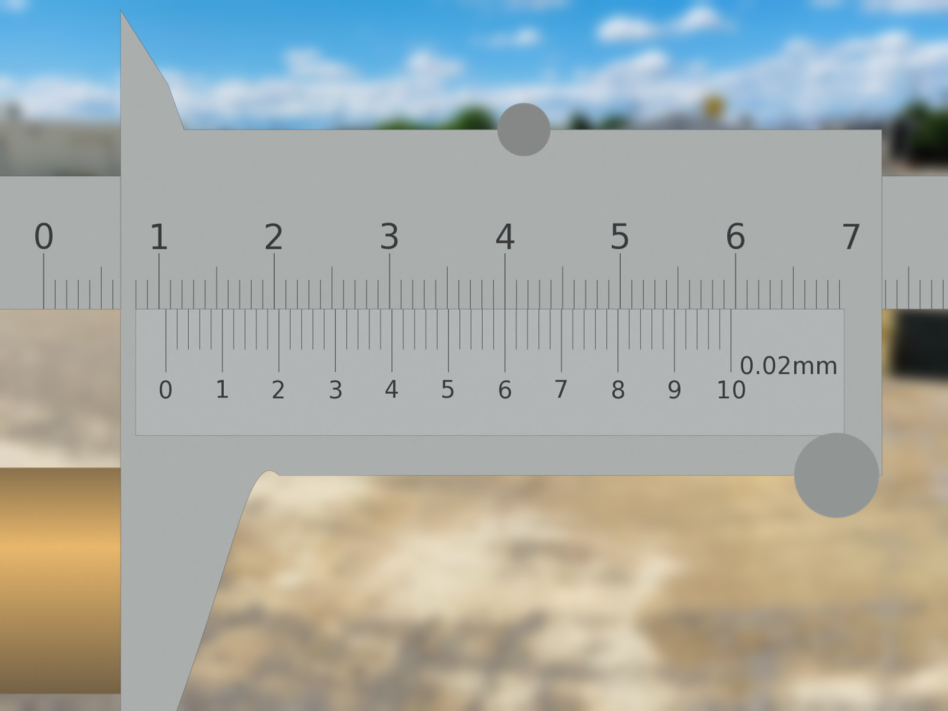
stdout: 10.6 mm
